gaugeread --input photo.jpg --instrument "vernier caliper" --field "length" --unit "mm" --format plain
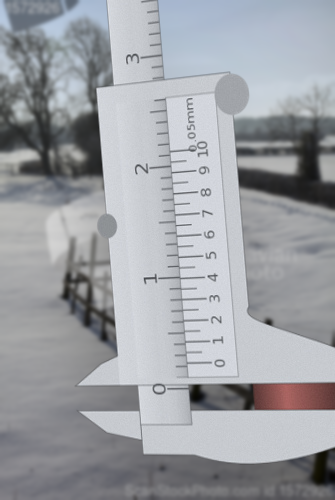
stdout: 2.3 mm
